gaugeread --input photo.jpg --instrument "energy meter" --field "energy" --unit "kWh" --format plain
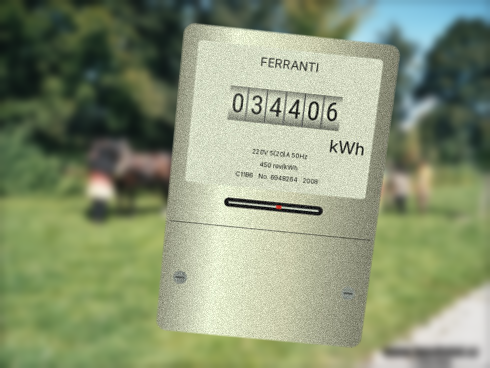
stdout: 34406 kWh
